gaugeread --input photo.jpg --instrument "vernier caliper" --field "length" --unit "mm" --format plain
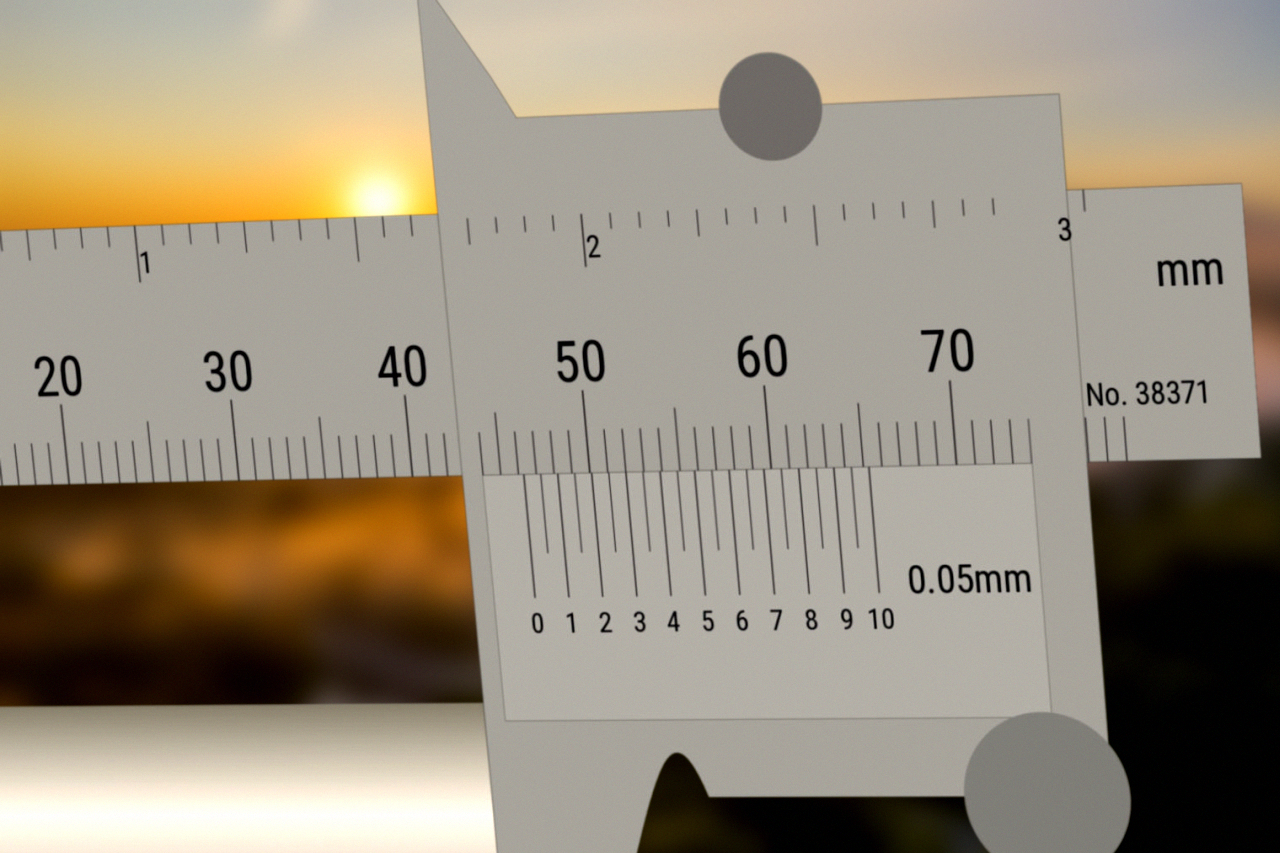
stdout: 46.3 mm
